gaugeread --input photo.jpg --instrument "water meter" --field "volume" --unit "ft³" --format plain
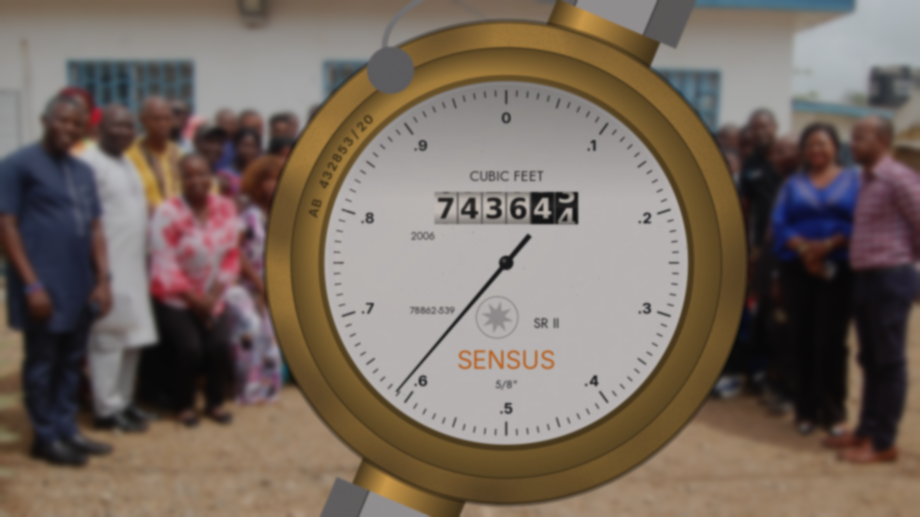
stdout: 743643.61 ft³
